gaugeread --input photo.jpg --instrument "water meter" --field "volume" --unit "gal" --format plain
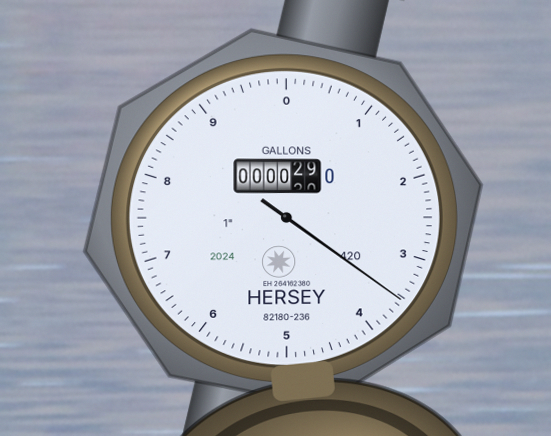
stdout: 293.5 gal
